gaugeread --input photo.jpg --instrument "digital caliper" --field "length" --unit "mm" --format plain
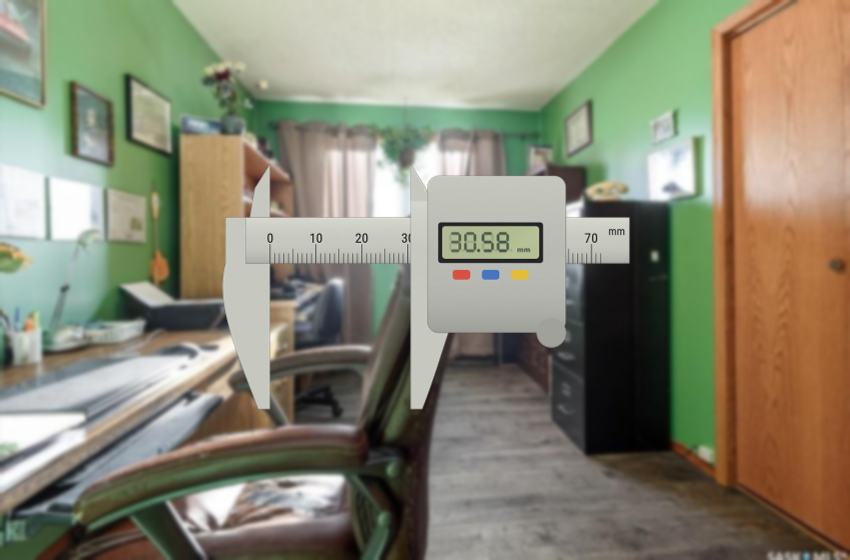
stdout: 30.58 mm
